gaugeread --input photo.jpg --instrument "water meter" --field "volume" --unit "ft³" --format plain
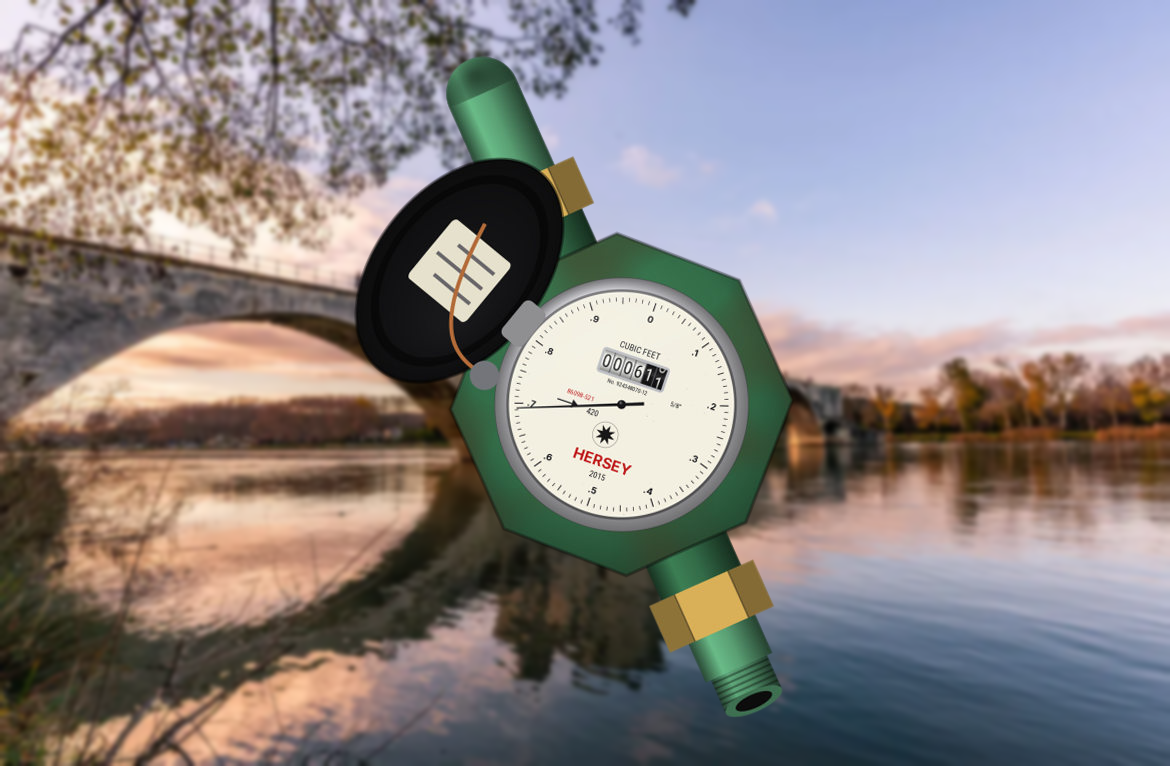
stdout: 610.69 ft³
